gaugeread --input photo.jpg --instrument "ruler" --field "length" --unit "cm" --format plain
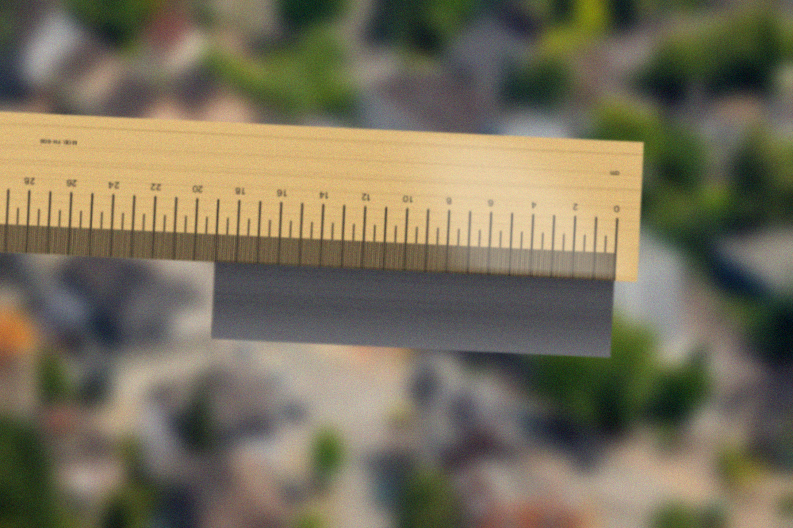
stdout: 19 cm
